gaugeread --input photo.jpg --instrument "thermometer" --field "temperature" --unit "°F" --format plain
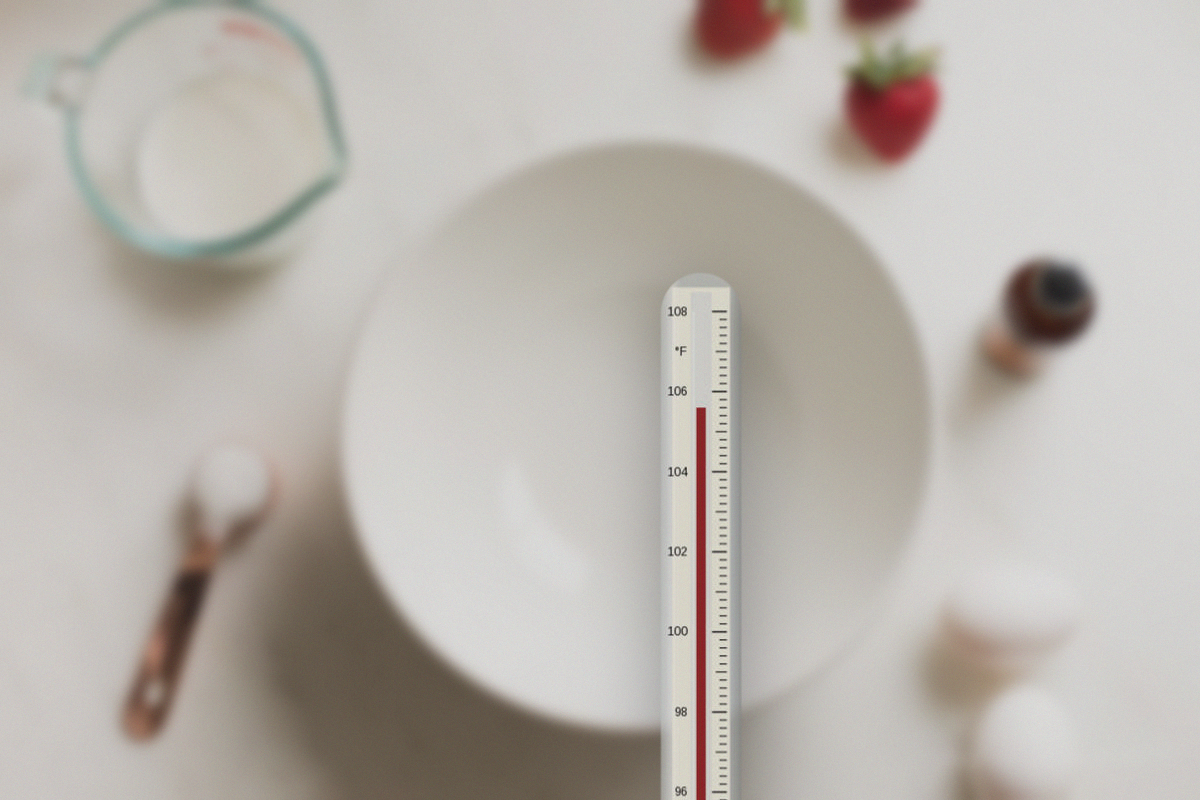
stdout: 105.6 °F
